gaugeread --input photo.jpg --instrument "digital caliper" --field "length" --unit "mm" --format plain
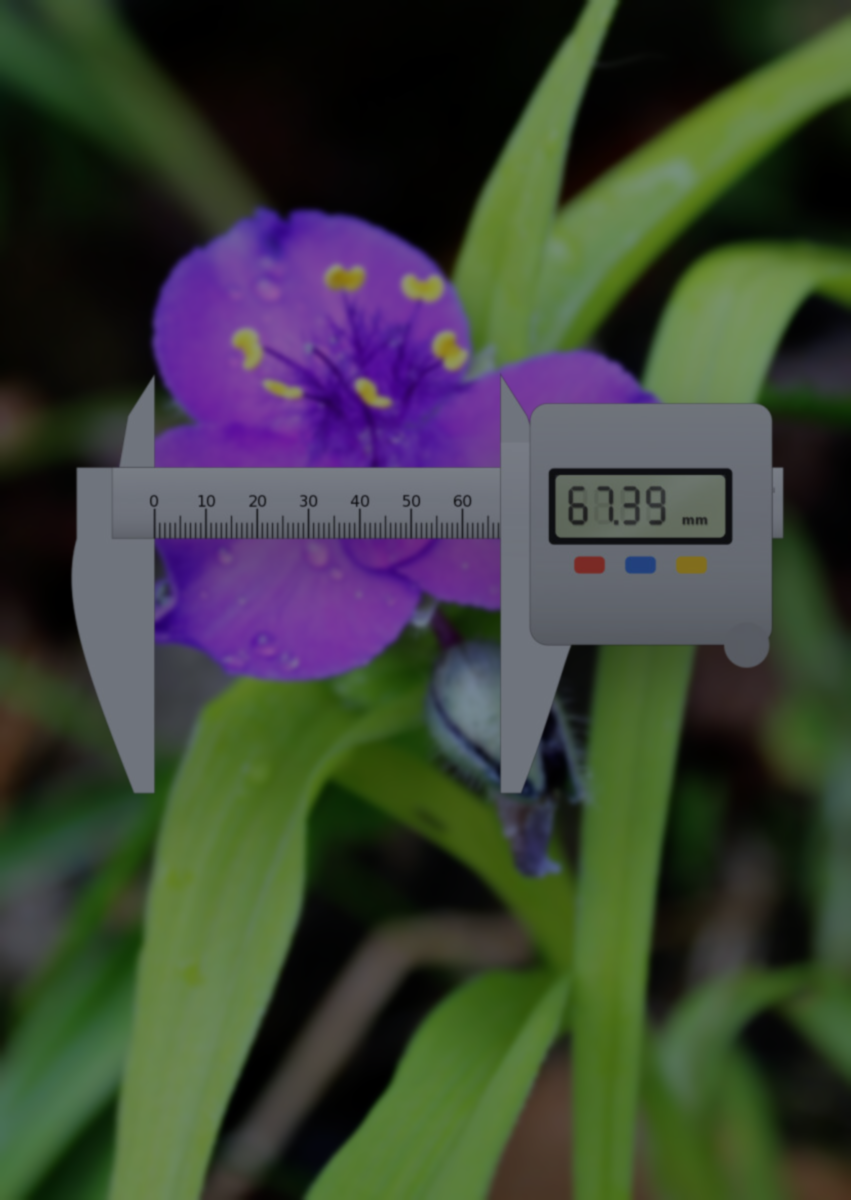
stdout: 67.39 mm
